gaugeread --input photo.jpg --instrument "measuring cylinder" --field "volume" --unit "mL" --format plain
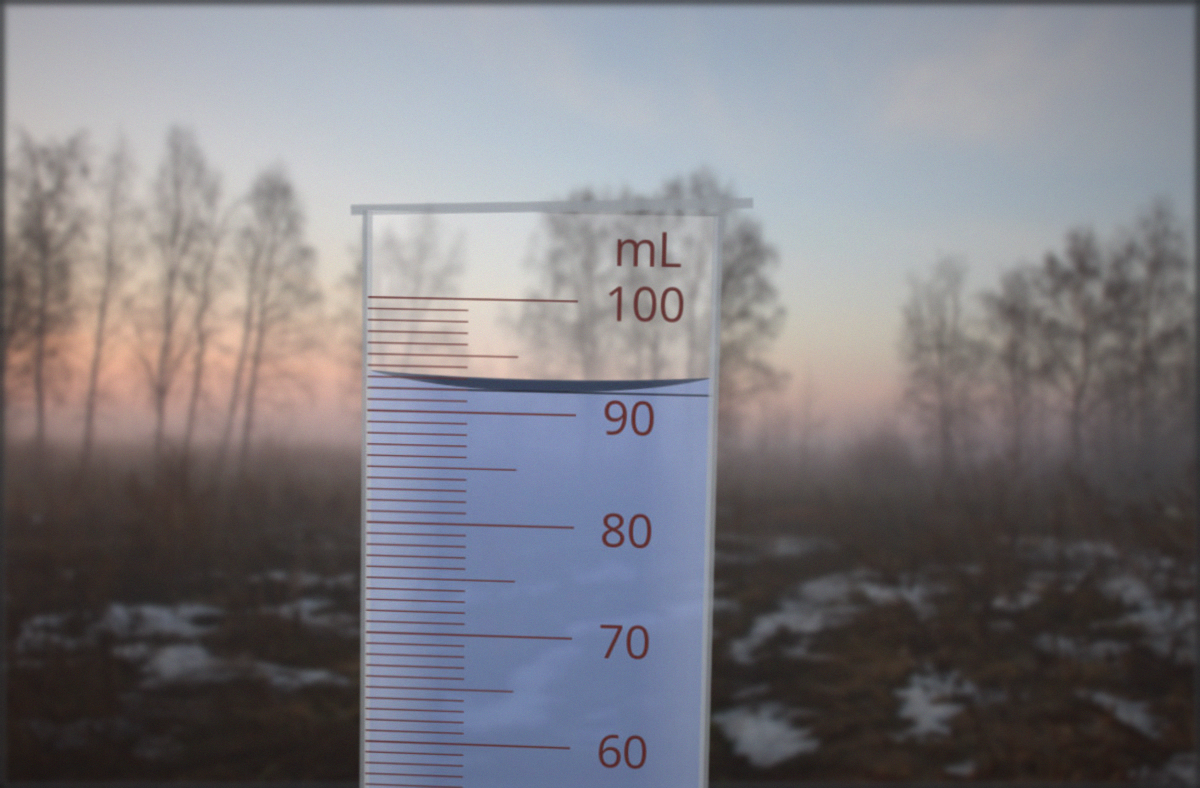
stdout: 92 mL
